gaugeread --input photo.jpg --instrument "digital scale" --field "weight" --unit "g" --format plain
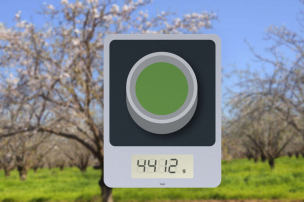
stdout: 4412 g
